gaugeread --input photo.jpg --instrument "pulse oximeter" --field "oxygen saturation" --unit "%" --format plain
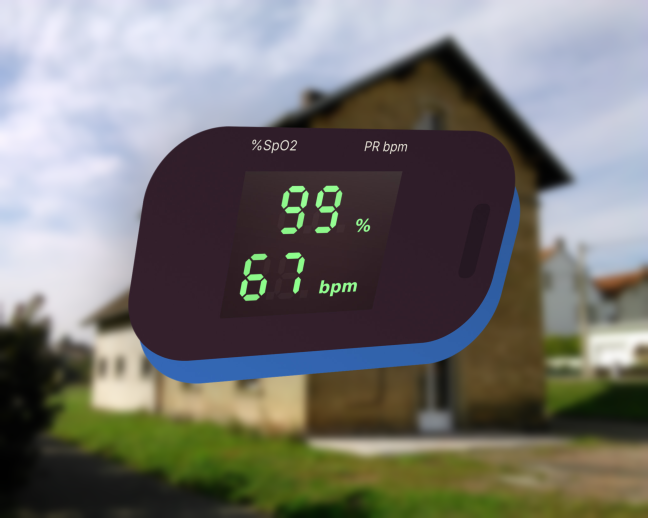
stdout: 99 %
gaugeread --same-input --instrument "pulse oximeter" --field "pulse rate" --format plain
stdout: 67 bpm
